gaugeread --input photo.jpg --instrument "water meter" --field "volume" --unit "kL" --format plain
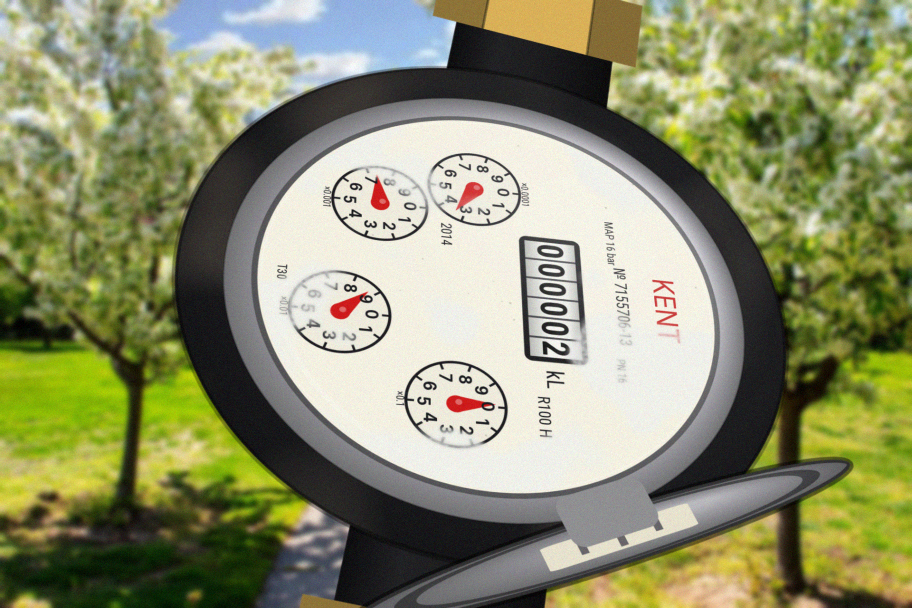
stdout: 1.9873 kL
